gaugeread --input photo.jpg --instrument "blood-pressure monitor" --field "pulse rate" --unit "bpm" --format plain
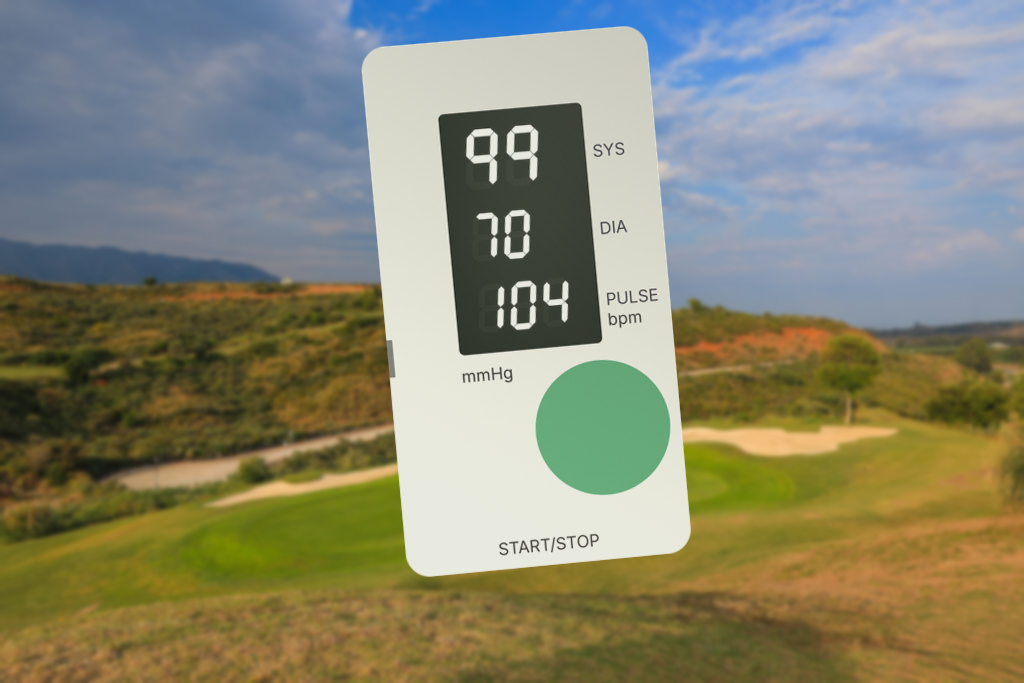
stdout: 104 bpm
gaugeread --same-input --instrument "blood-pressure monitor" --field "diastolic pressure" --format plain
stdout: 70 mmHg
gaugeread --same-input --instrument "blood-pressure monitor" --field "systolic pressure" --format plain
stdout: 99 mmHg
